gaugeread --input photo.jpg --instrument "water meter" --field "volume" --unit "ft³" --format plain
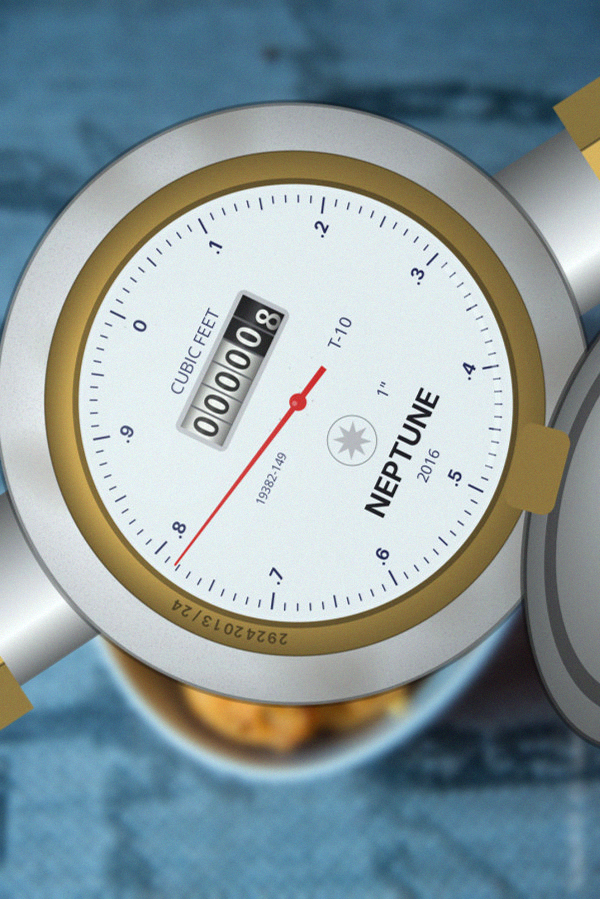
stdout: 7.78 ft³
